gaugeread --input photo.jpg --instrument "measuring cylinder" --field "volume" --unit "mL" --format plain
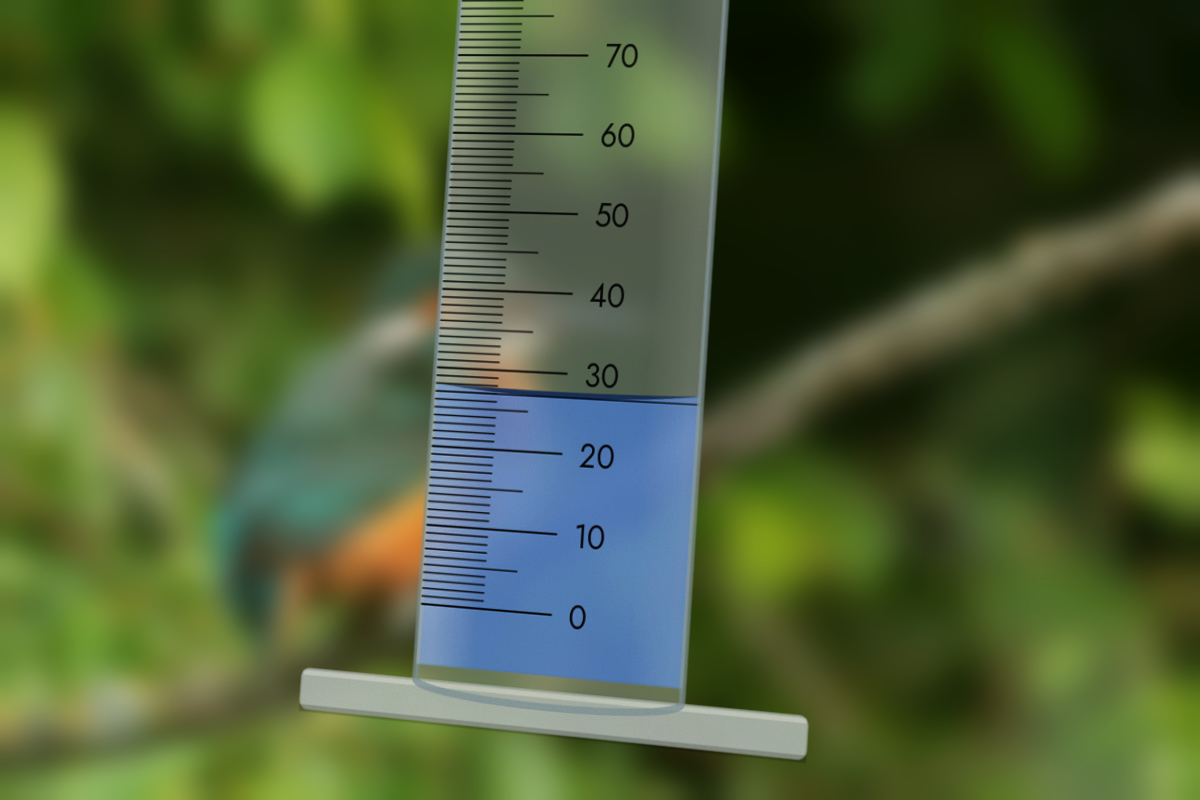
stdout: 27 mL
